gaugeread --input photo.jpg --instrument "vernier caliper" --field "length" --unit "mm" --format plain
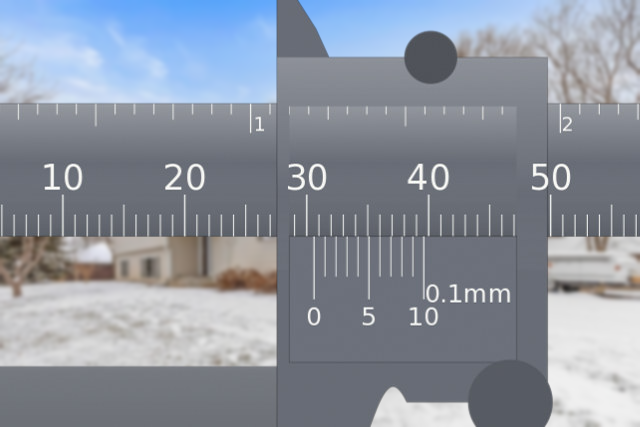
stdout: 30.6 mm
